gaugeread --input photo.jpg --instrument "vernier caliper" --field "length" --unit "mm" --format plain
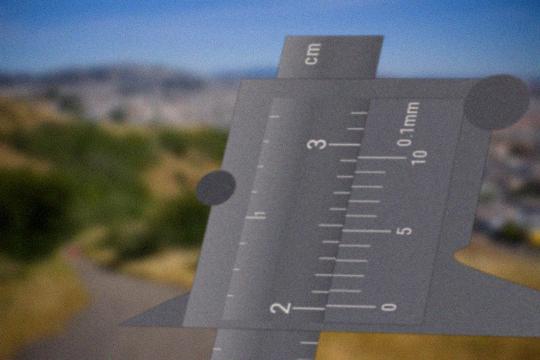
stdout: 20.2 mm
